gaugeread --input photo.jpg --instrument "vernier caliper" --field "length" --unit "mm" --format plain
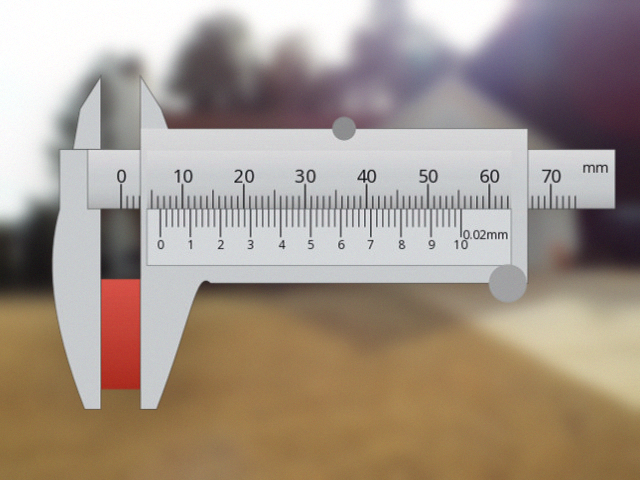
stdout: 6.4 mm
